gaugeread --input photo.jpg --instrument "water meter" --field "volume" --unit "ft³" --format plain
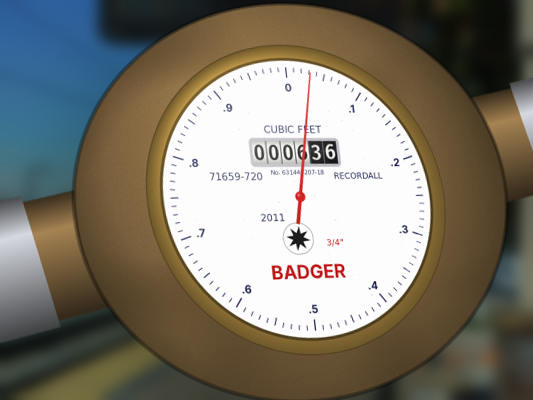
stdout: 636.03 ft³
